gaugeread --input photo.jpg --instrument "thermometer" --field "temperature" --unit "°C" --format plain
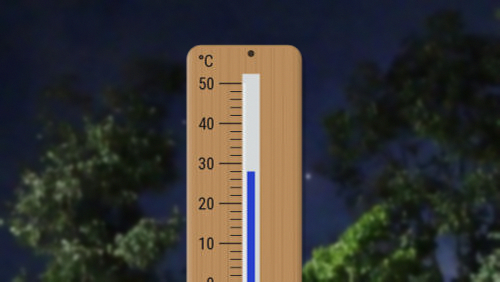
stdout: 28 °C
